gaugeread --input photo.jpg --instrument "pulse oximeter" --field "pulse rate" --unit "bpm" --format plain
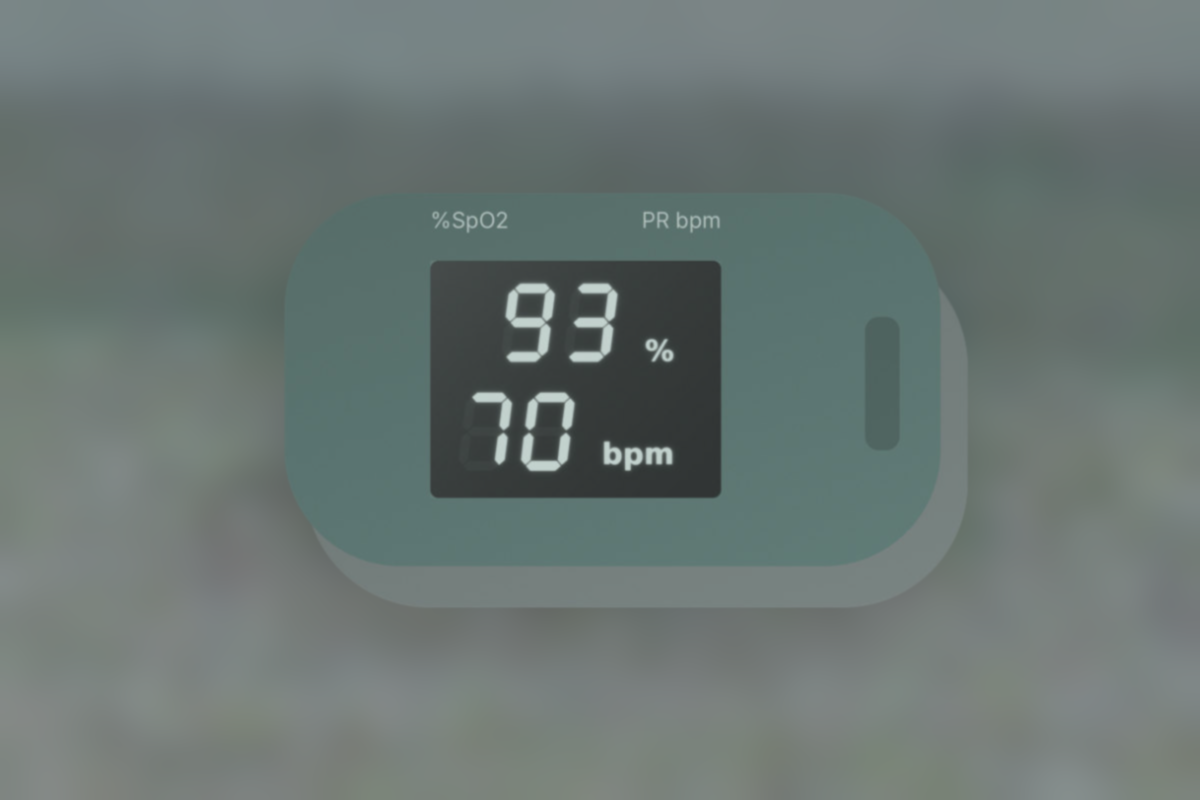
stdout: 70 bpm
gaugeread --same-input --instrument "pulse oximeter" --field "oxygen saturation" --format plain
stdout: 93 %
